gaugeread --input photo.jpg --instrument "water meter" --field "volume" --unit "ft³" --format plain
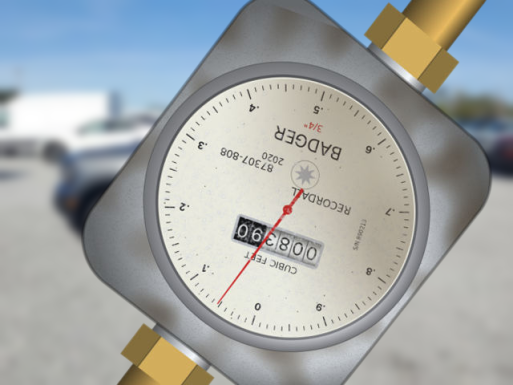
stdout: 8390.05 ft³
